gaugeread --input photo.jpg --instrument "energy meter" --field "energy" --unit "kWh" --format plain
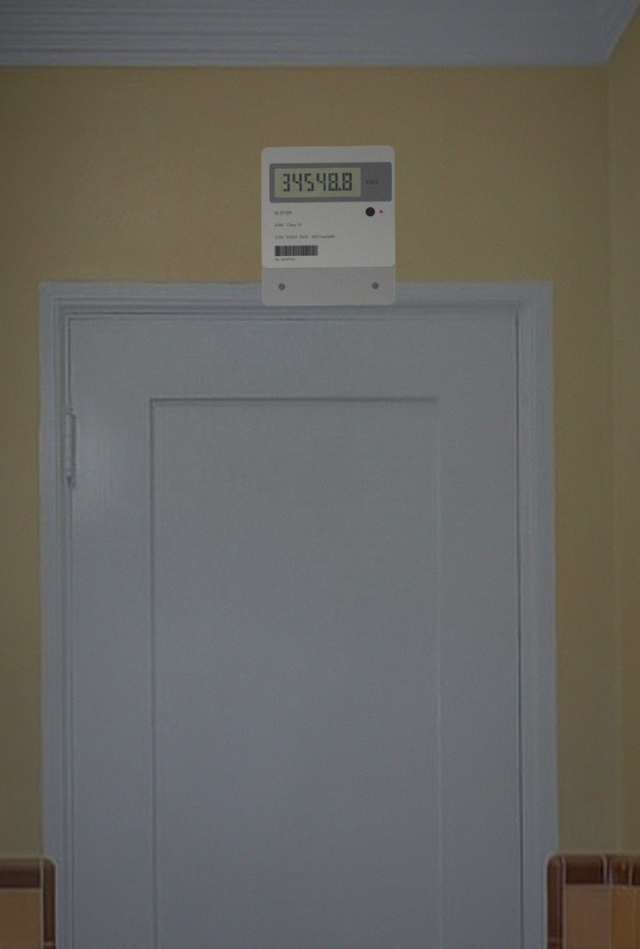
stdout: 34548.8 kWh
